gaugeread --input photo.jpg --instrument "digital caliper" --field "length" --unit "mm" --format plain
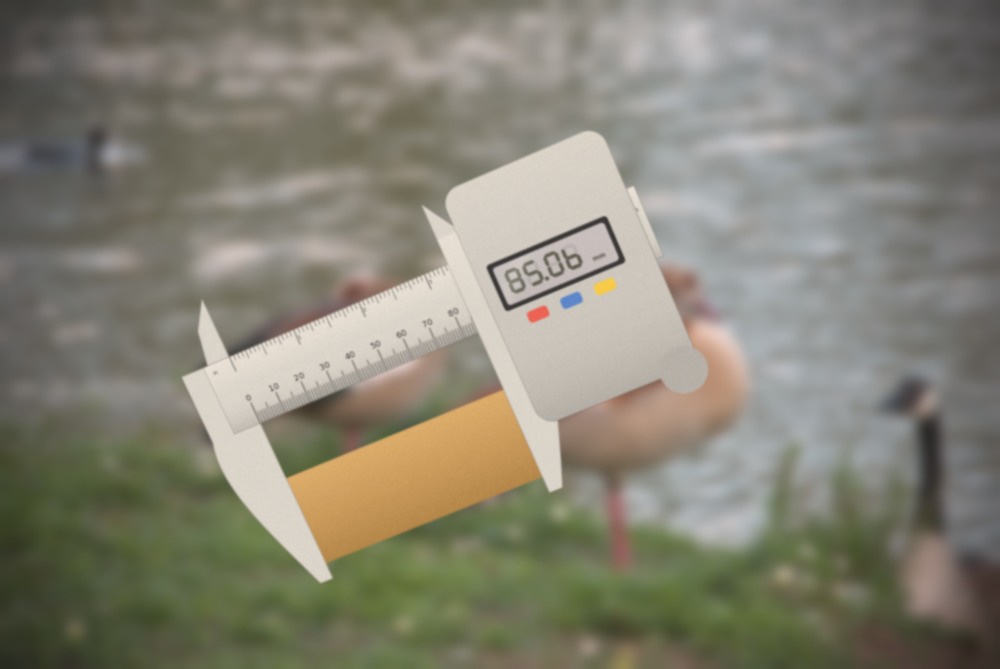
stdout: 85.06 mm
